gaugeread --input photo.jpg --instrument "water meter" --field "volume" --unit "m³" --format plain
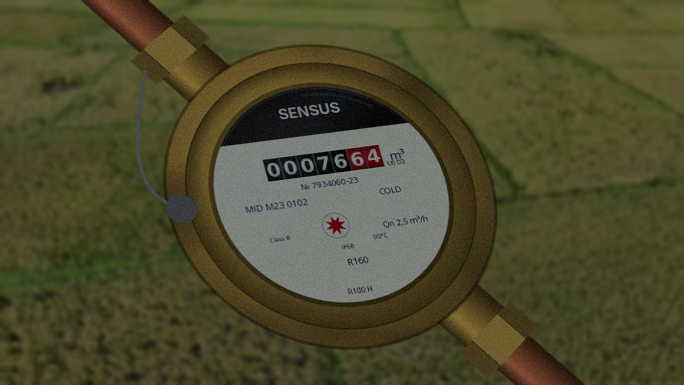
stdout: 76.64 m³
